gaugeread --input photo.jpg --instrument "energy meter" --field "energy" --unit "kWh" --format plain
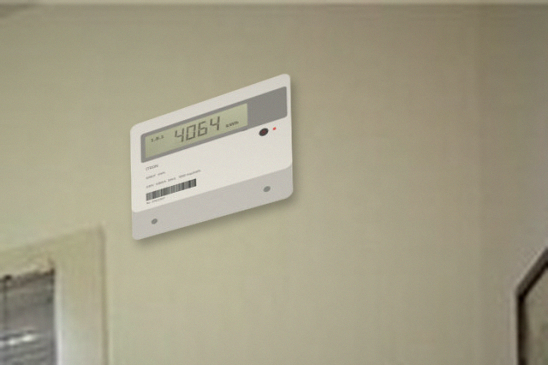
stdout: 4064 kWh
